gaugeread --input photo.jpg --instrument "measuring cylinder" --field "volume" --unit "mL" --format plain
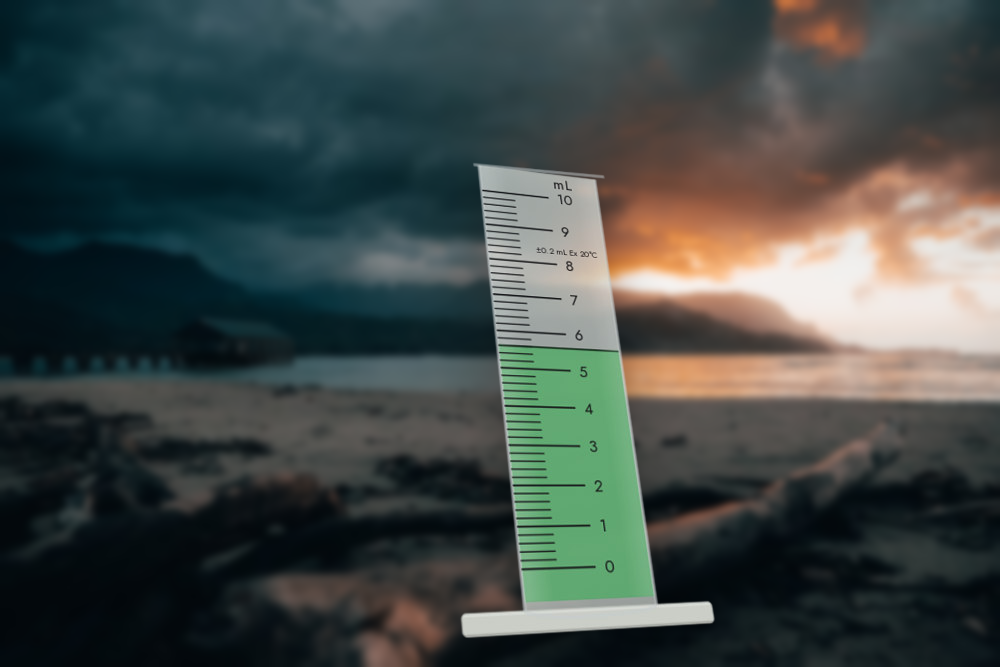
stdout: 5.6 mL
